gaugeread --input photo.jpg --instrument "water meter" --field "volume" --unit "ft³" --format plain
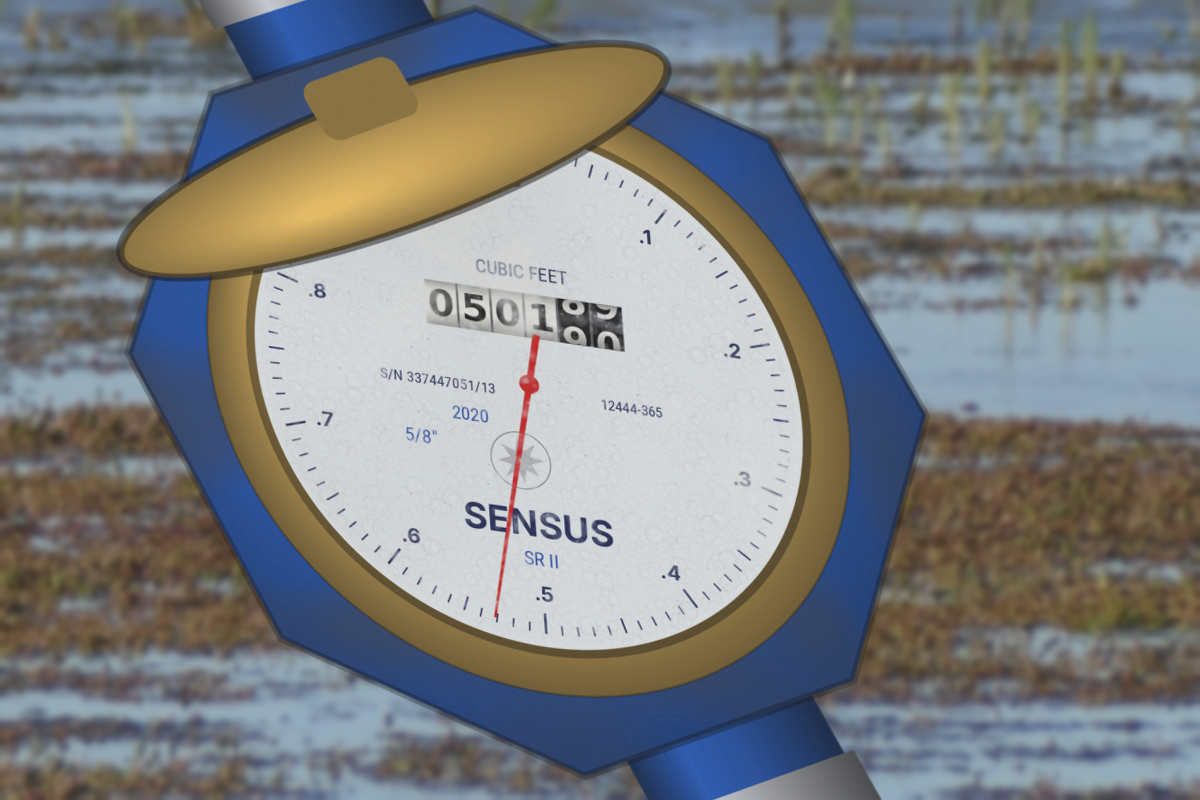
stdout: 50189.53 ft³
